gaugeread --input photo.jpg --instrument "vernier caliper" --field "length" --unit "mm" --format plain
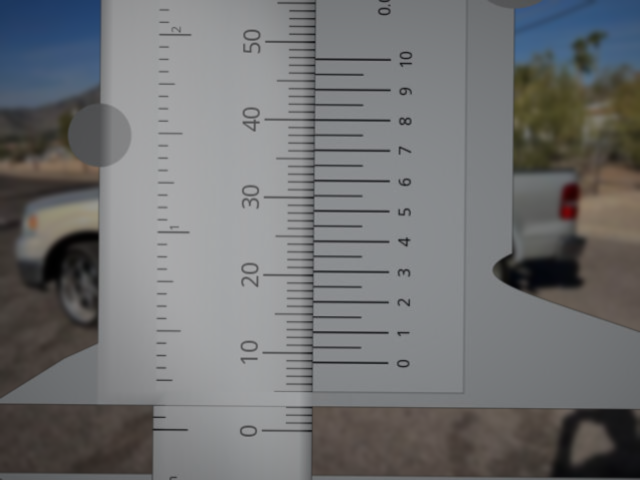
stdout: 8.8 mm
